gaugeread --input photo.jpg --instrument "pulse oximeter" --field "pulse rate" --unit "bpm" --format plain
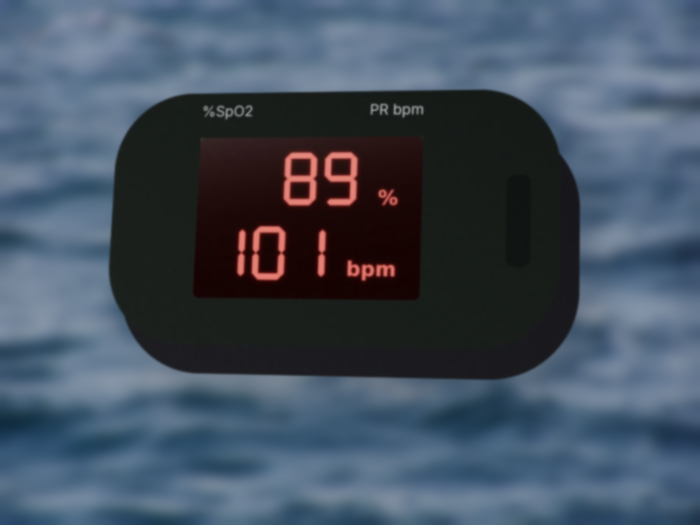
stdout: 101 bpm
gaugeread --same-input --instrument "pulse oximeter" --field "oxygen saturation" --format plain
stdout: 89 %
